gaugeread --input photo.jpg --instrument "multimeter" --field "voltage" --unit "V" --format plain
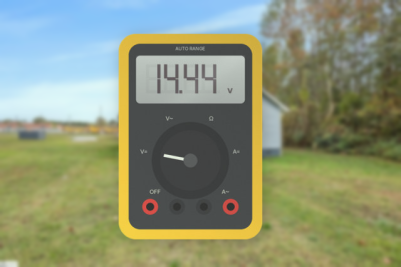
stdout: 14.44 V
